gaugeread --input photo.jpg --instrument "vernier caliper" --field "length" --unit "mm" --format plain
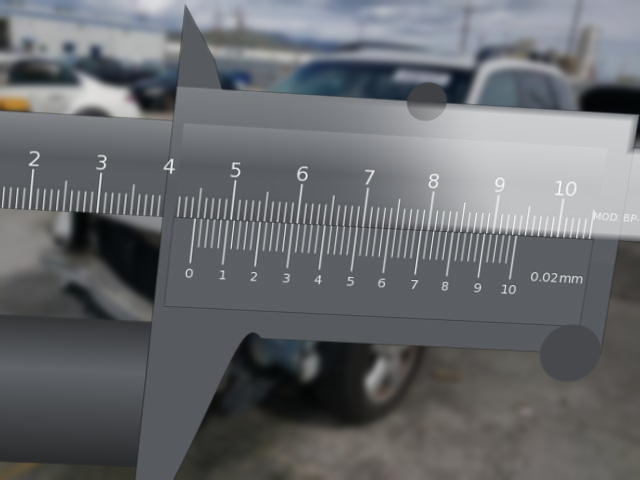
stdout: 44.6 mm
